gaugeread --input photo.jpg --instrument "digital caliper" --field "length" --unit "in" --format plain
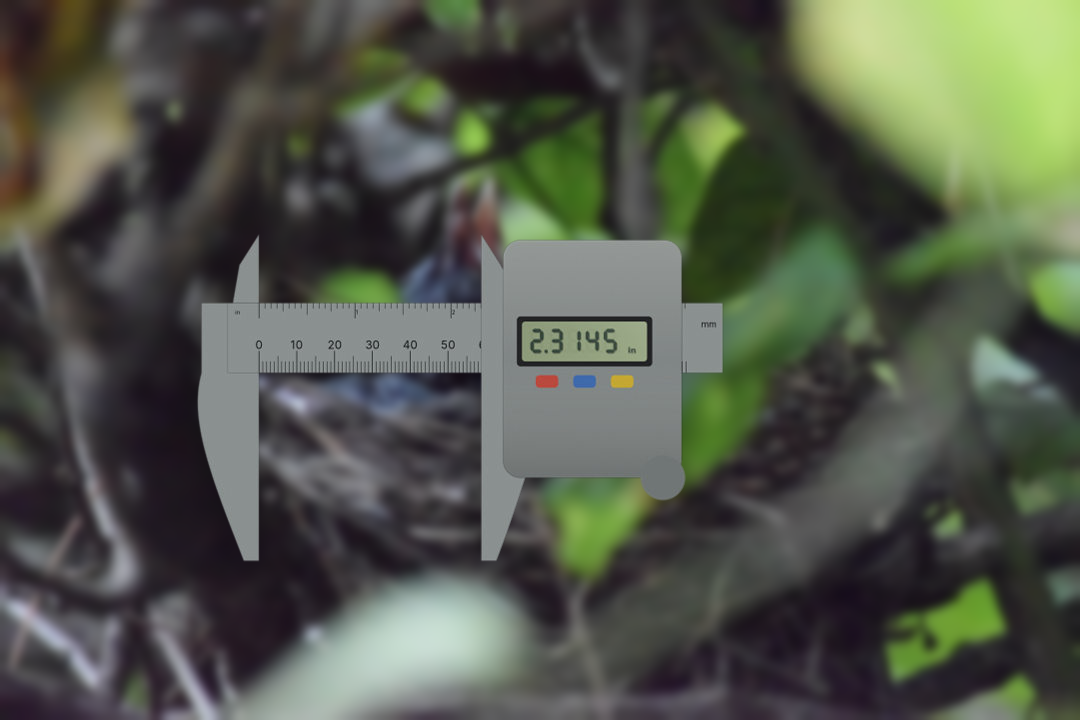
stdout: 2.3145 in
